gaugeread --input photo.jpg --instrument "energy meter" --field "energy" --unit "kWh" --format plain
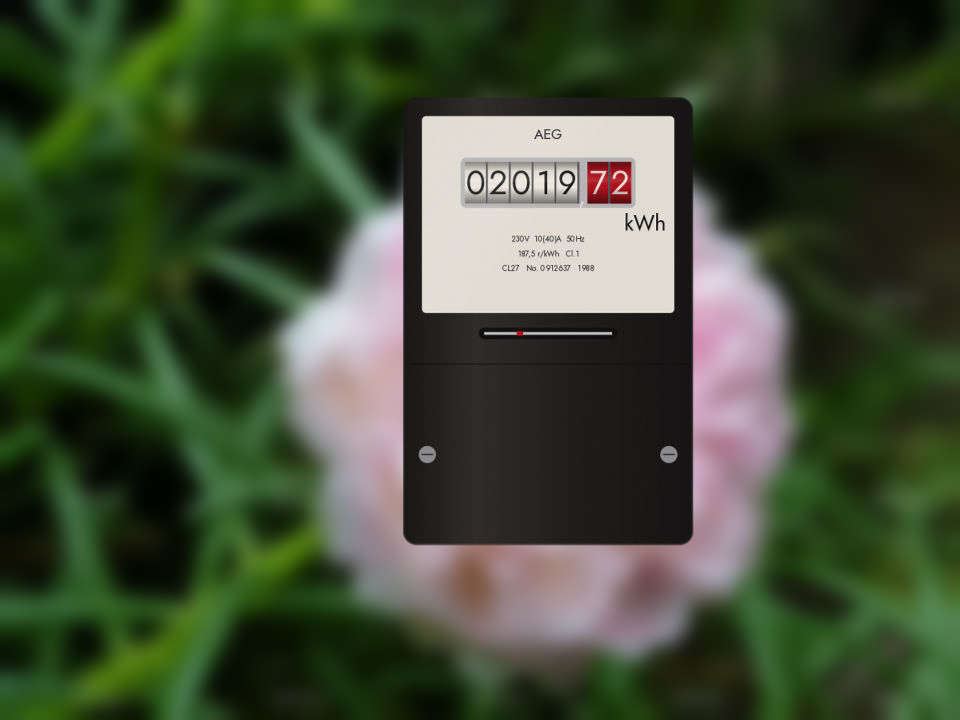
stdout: 2019.72 kWh
